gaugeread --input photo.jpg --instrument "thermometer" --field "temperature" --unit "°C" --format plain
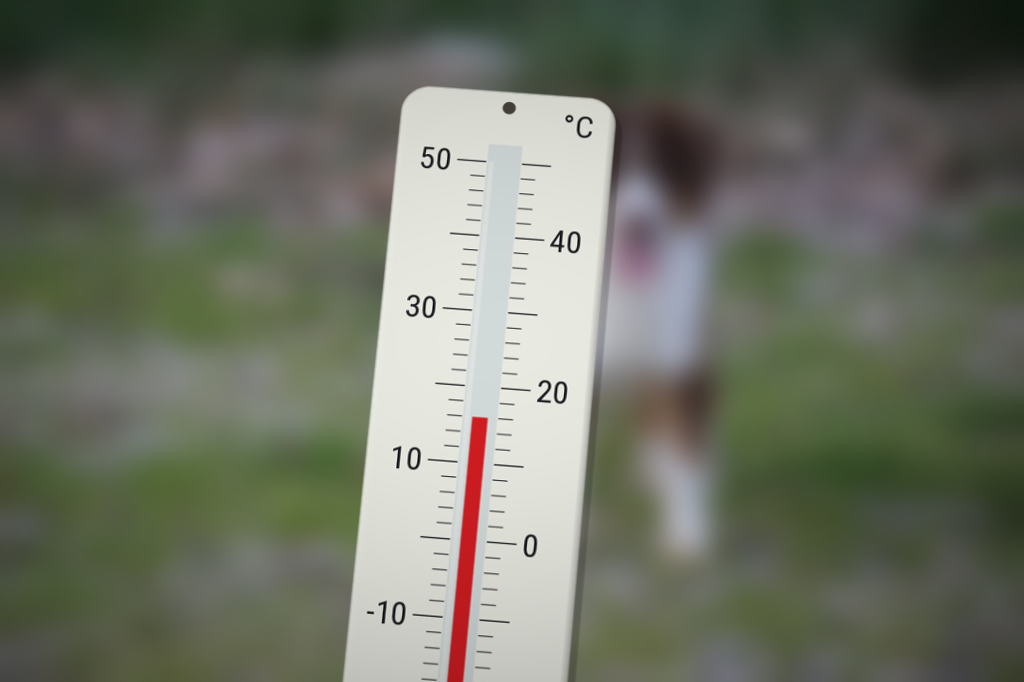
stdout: 16 °C
